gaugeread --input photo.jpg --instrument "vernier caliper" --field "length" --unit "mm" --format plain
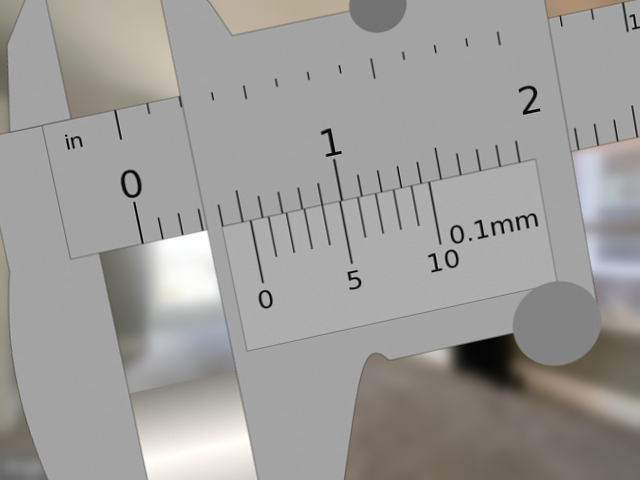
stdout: 5.4 mm
